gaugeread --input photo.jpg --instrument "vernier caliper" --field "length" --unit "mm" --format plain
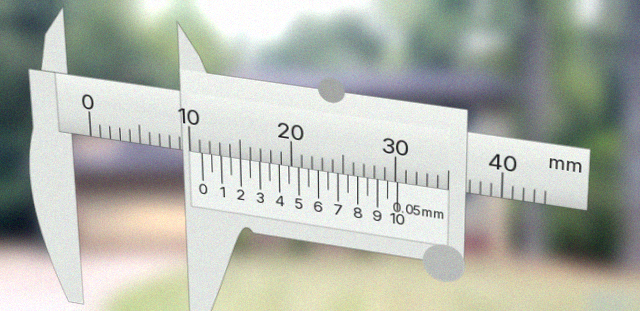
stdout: 11.2 mm
